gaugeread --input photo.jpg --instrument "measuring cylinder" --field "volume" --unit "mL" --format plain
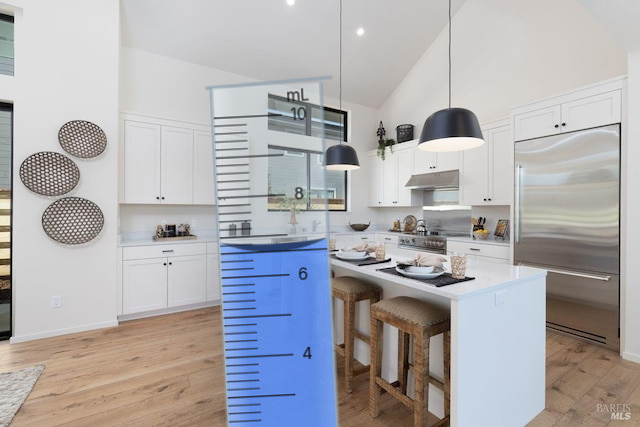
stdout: 6.6 mL
